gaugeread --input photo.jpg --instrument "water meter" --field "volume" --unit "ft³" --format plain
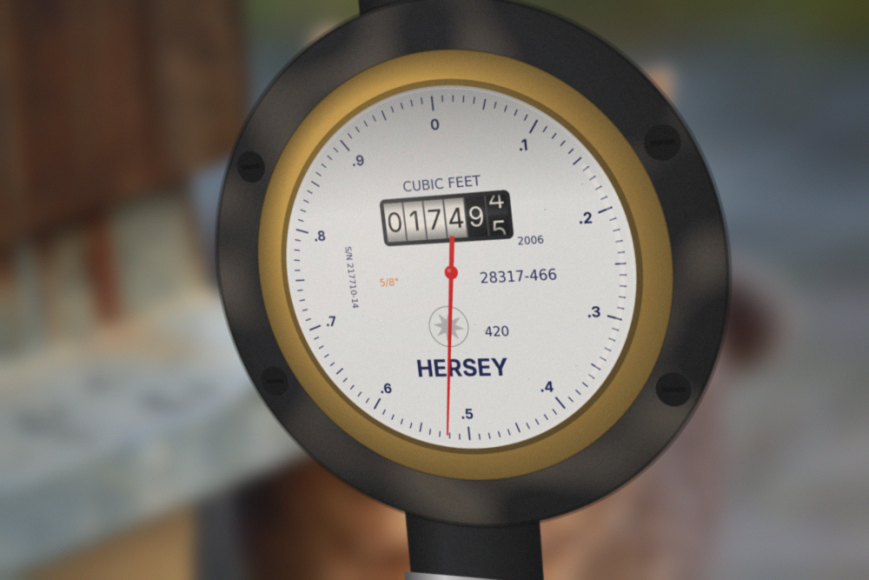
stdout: 17494.52 ft³
